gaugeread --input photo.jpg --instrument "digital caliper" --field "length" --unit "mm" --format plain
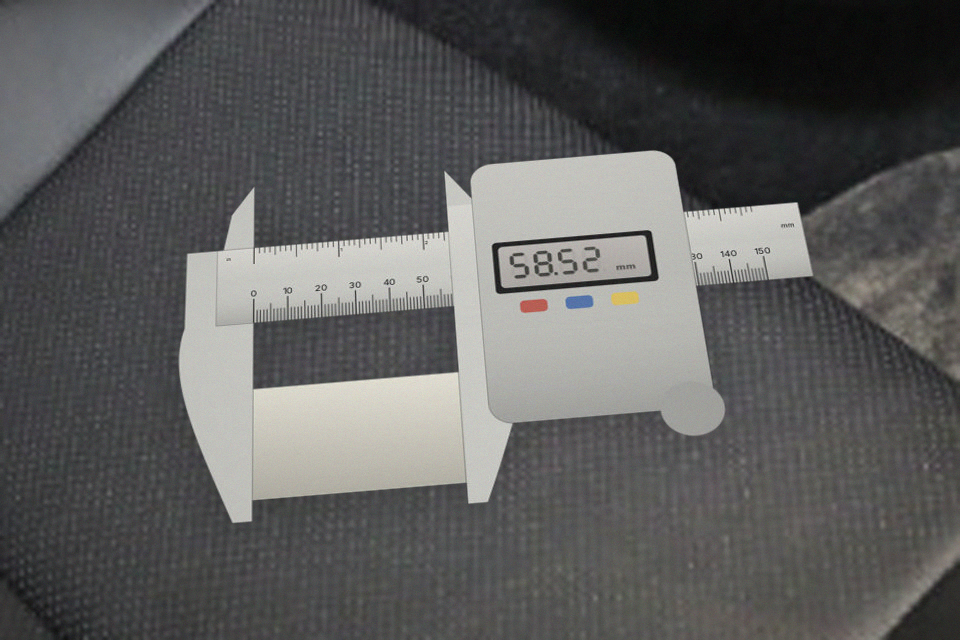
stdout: 58.52 mm
